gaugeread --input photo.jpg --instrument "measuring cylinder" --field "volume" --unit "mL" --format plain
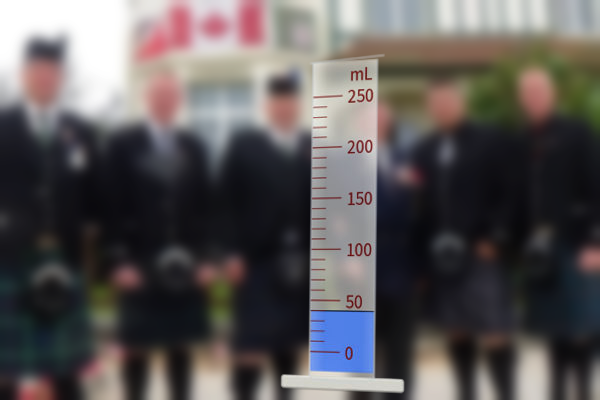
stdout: 40 mL
